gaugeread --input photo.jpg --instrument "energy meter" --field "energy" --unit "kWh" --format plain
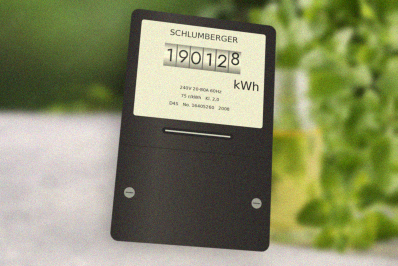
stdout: 190128 kWh
